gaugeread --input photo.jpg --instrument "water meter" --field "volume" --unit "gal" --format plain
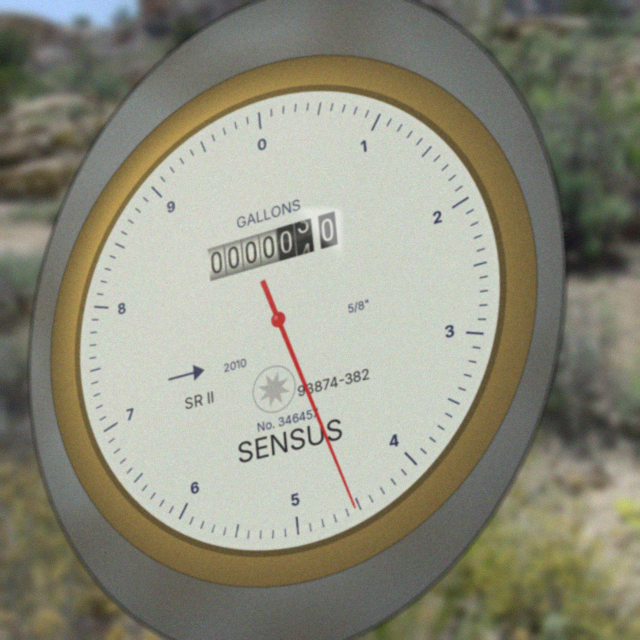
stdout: 34.5 gal
